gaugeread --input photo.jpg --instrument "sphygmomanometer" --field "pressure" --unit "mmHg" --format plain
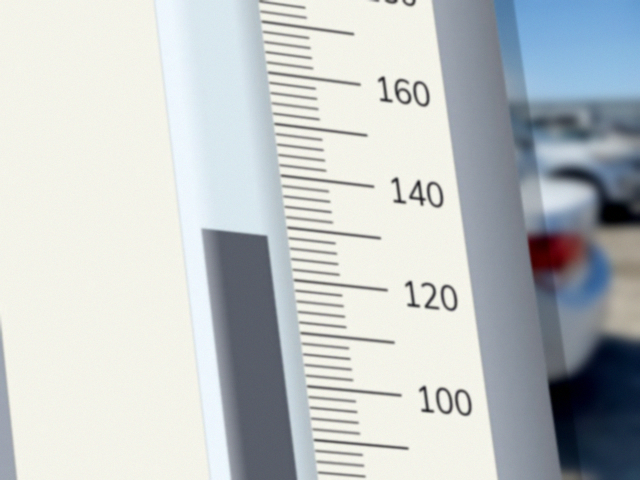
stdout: 128 mmHg
